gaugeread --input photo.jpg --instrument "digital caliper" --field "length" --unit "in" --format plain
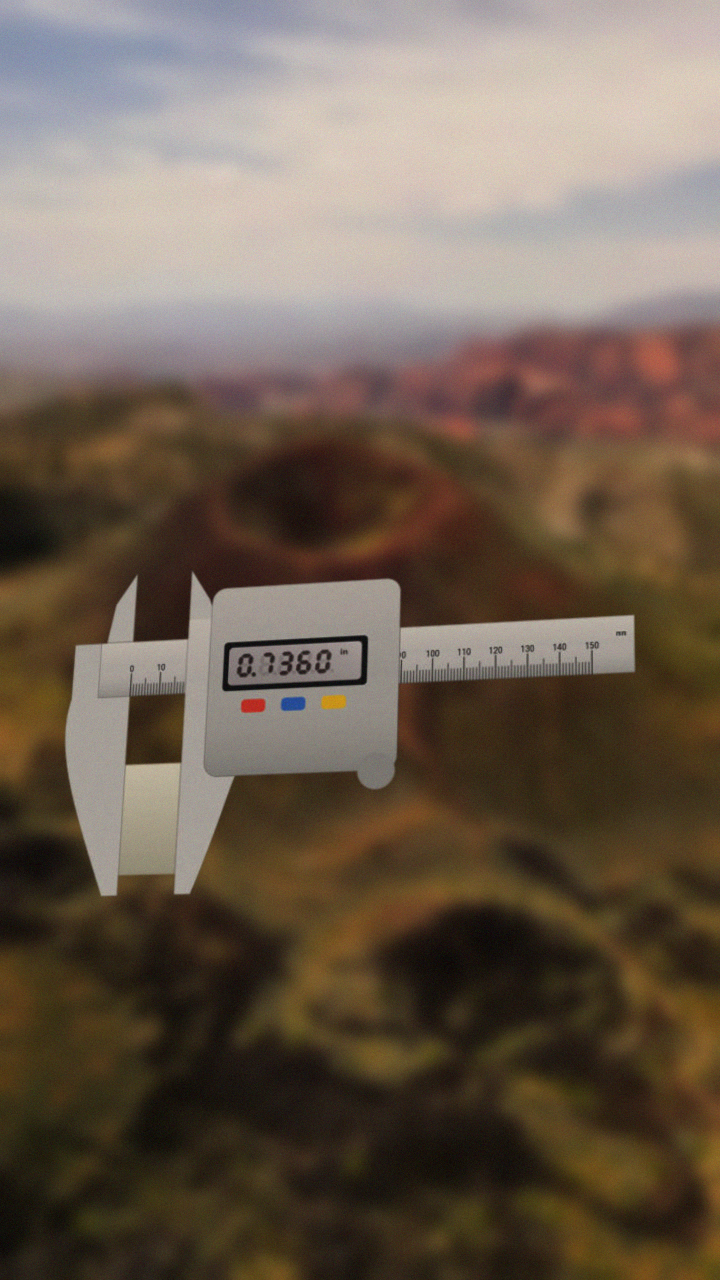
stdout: 0.7360 in
